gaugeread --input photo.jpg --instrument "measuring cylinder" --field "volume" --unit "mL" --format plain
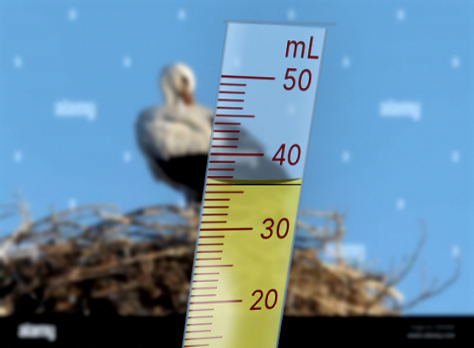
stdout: 36 mL
